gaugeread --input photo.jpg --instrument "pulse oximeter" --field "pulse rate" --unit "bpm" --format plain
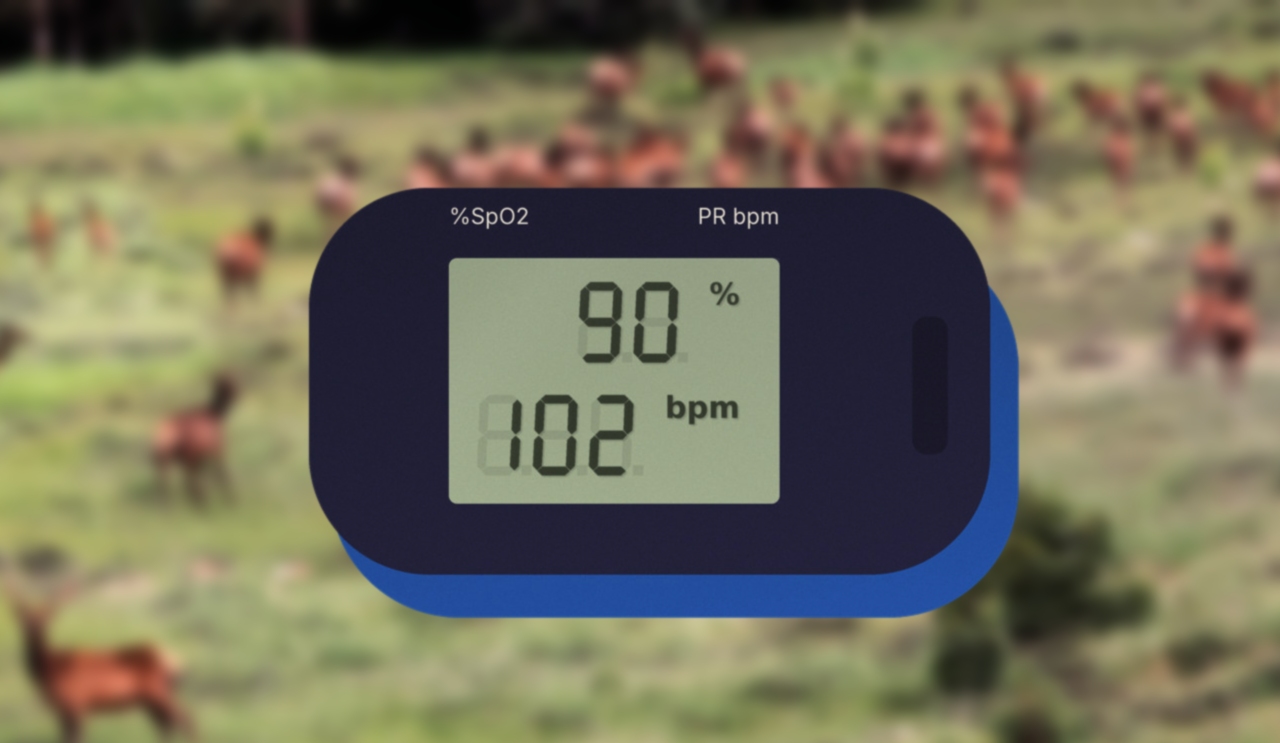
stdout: 102 bpm
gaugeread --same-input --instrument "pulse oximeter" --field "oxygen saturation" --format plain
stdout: 90 %
